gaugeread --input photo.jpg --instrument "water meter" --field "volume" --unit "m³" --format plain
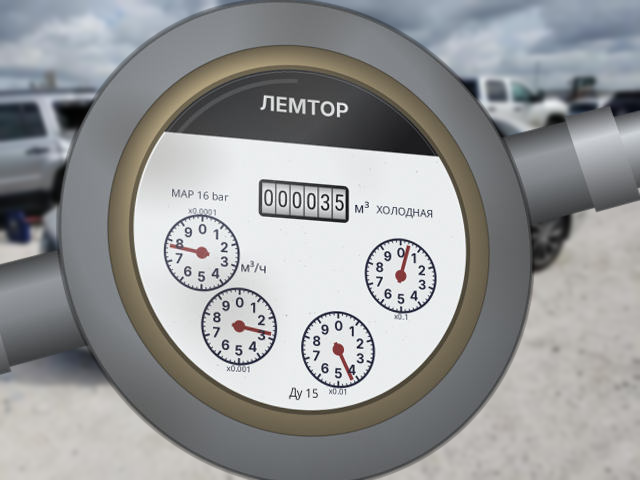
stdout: 35.0427 m³
